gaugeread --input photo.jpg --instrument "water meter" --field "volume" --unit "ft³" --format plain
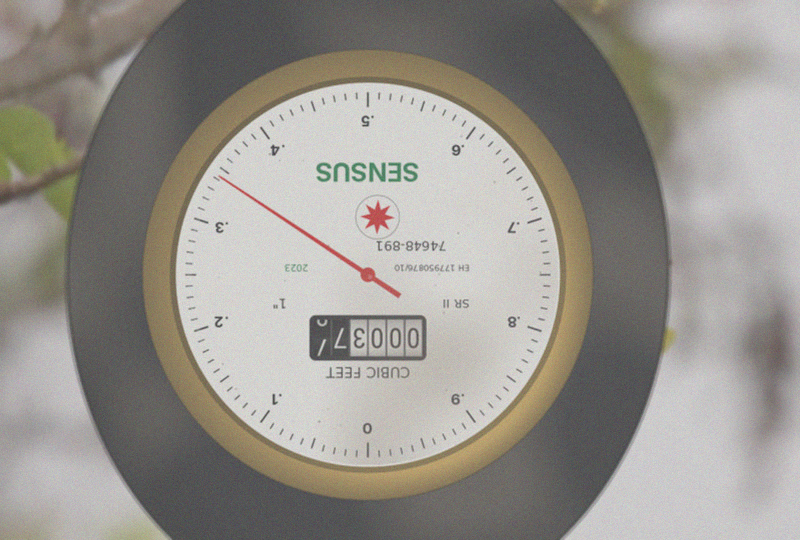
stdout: 377.34 ft³
